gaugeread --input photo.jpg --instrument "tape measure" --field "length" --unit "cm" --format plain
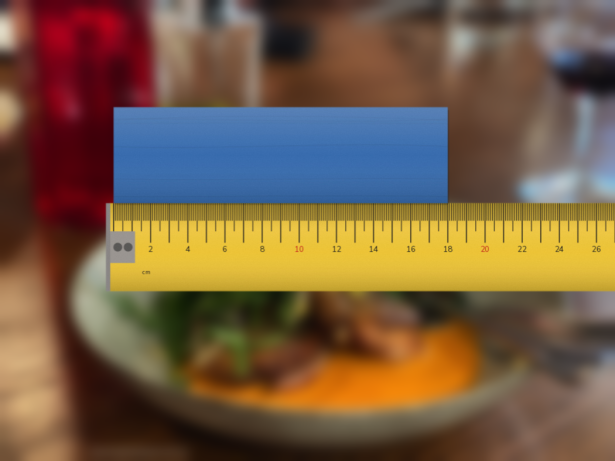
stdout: 18 cm
